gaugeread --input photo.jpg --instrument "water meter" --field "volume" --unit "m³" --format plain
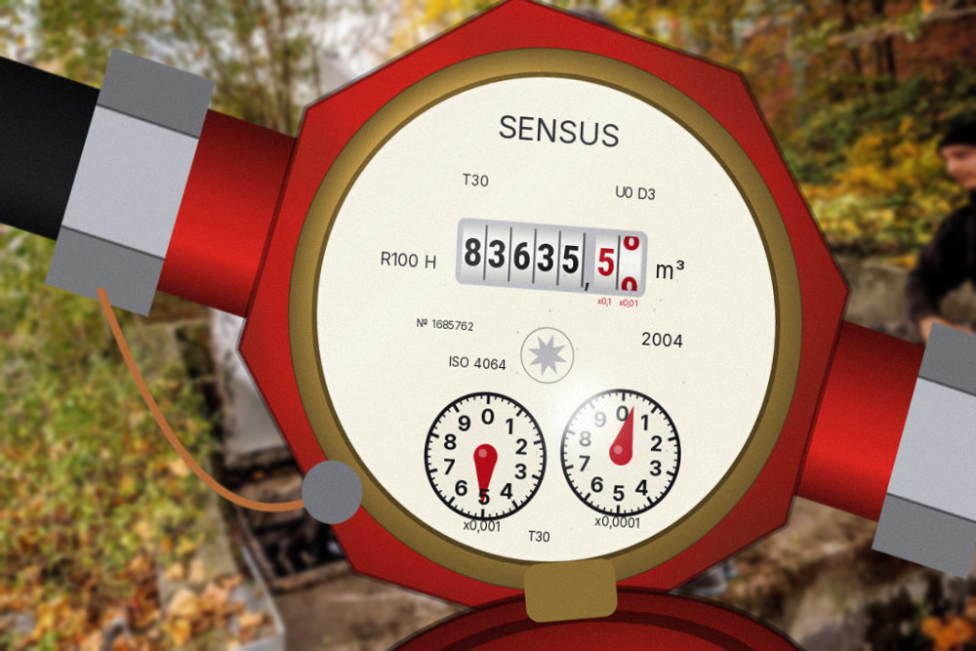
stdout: 83635.5850 m³
